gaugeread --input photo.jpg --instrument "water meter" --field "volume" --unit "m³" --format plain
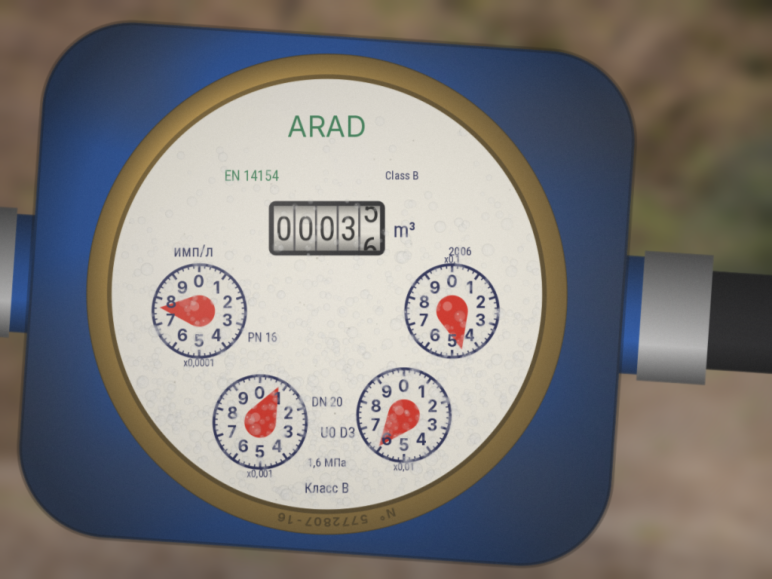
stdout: 35.4607 m³
